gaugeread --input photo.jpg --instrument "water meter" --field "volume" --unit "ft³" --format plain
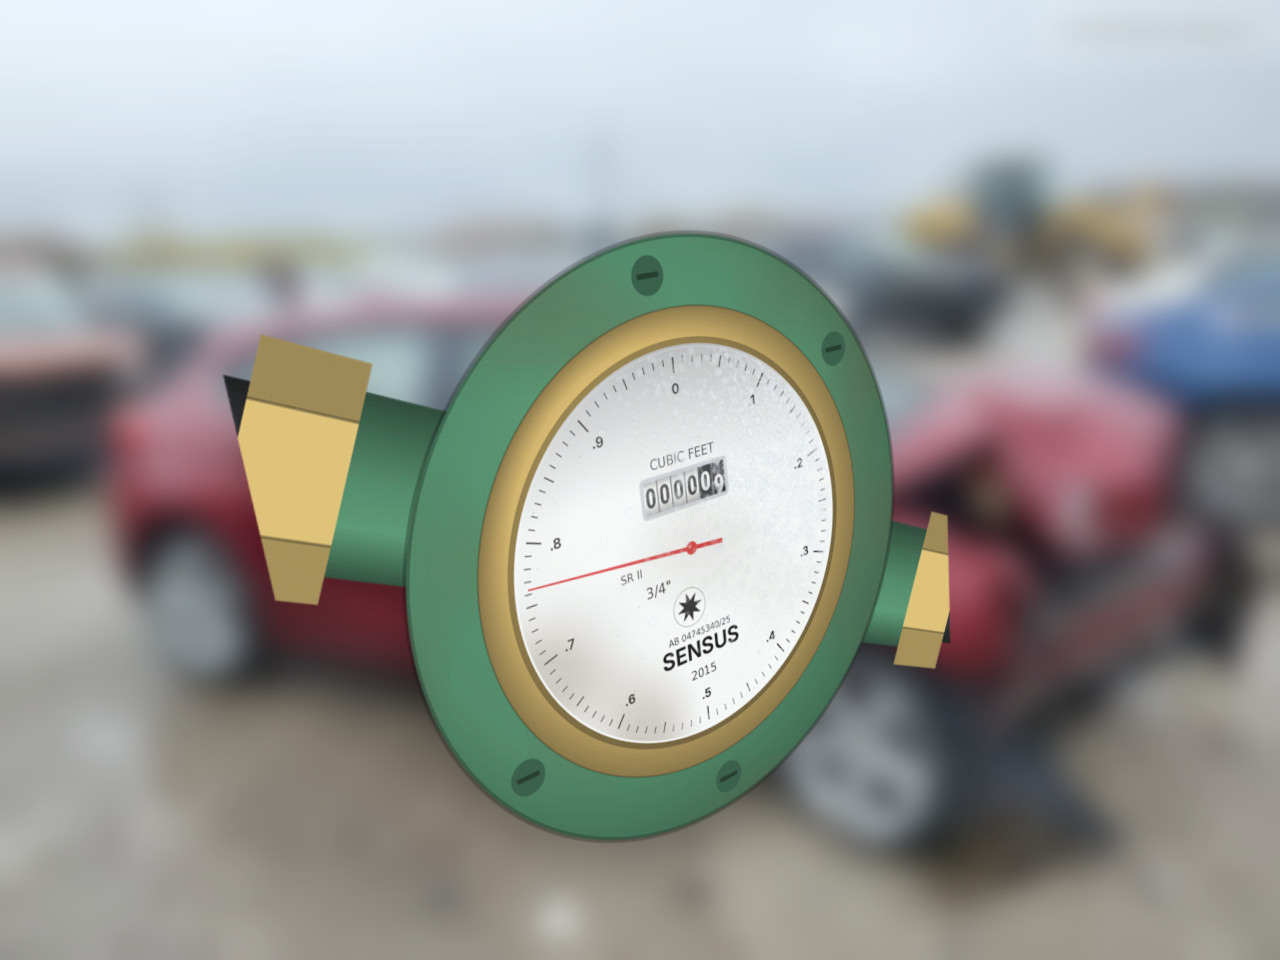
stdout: 8.76 ft³
